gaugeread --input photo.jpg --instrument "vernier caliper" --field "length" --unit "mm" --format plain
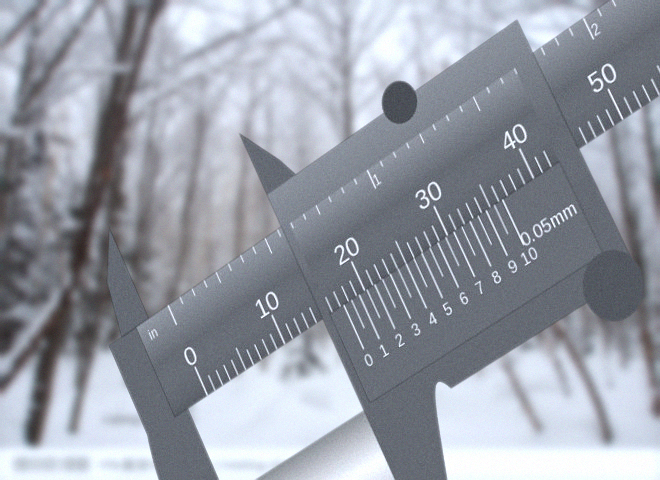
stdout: 17.4 mm
